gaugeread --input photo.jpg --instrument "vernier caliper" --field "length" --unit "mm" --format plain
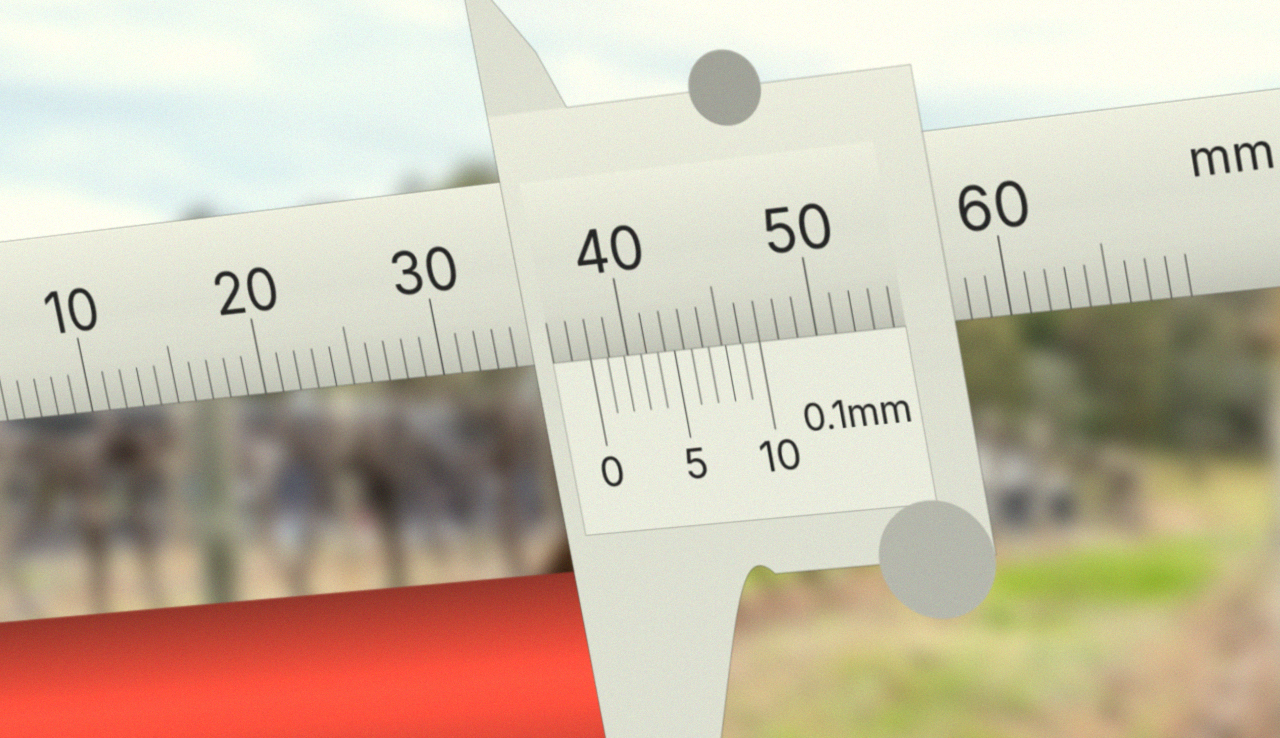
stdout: 38.0 mm
